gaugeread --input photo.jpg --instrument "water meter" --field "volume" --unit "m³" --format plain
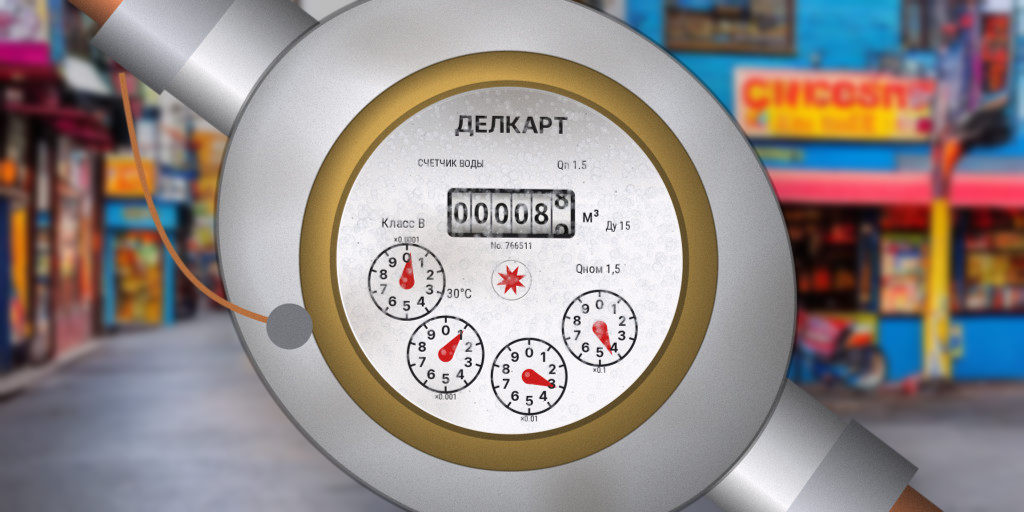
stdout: 88.4310 m³
